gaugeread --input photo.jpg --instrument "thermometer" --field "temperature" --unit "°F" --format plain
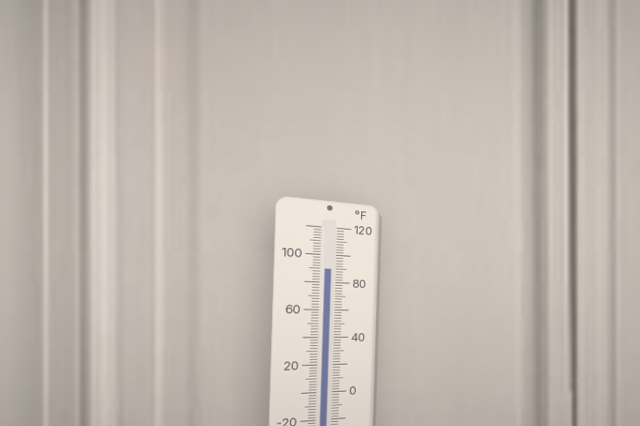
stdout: 90 °F
